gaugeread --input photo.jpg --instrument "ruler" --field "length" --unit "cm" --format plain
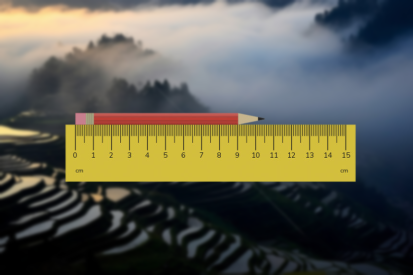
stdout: 10.5 cm
